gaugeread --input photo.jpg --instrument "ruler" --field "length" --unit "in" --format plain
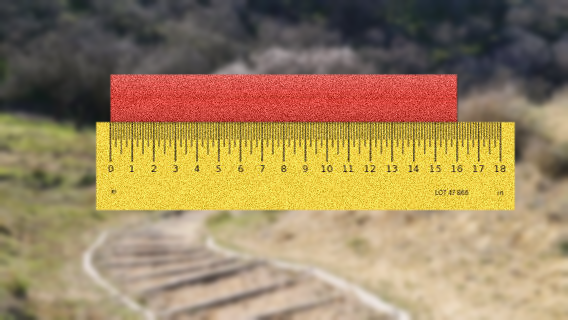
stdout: 16 in
